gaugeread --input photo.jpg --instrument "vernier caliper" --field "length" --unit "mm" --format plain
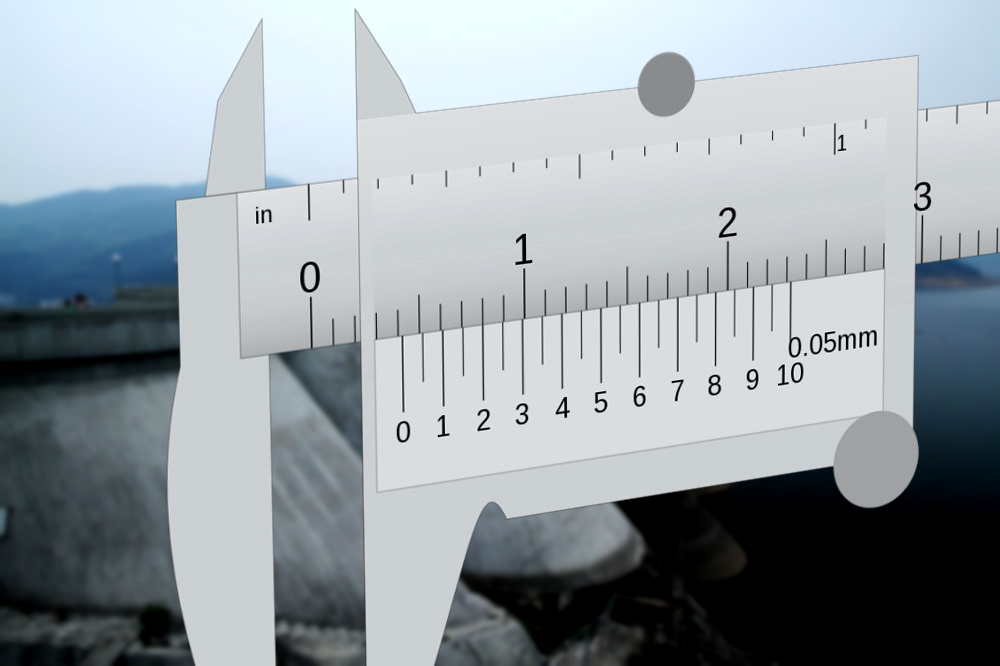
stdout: 4.2 mm
